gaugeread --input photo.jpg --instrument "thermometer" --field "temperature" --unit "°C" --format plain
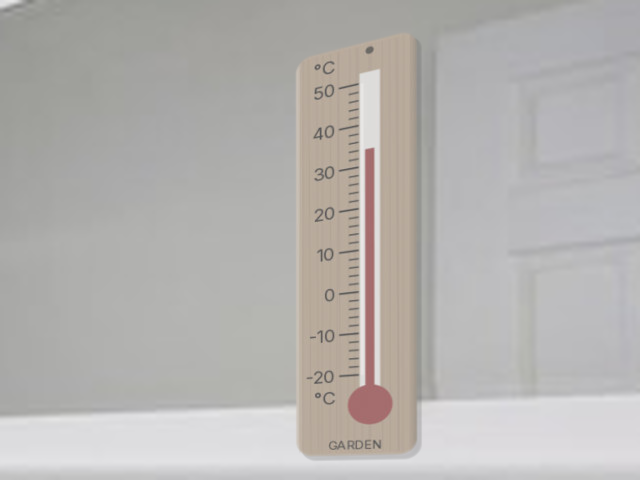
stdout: 34 °C
